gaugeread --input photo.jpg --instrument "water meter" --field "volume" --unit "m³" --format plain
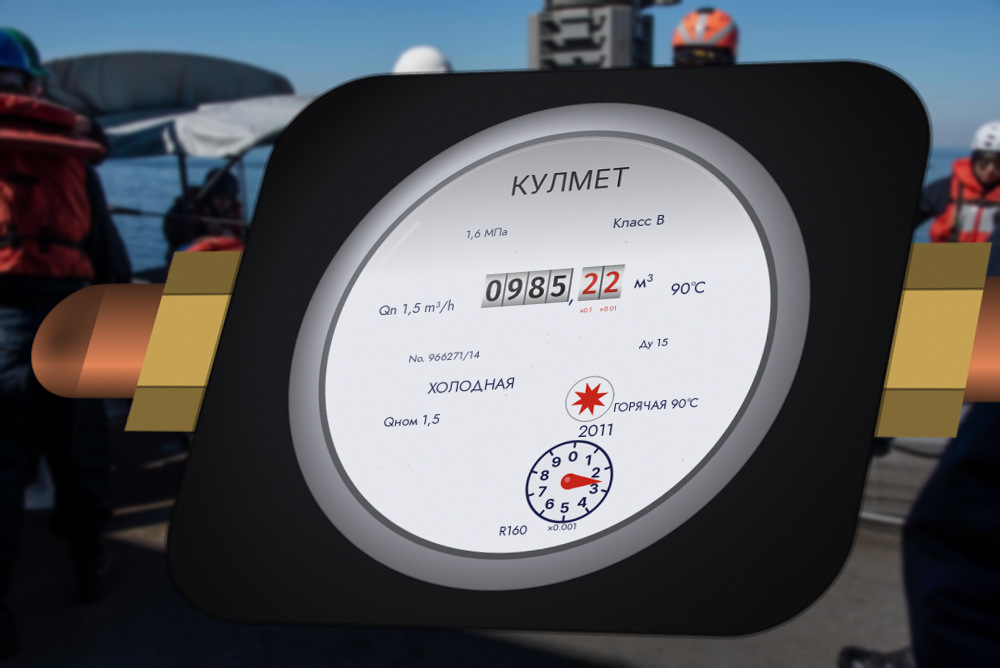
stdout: 985.222 m³
